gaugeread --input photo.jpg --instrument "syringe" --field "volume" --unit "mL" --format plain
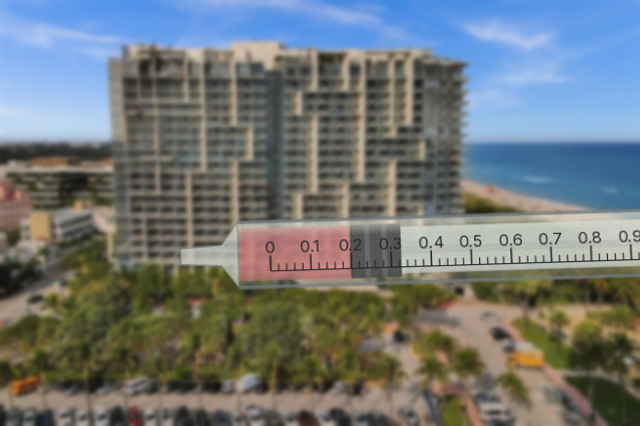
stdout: 0.2 mL
